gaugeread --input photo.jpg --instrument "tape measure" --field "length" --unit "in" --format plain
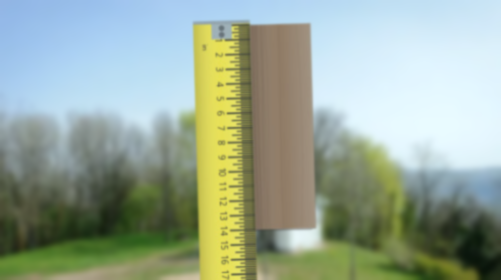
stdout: 14 in
